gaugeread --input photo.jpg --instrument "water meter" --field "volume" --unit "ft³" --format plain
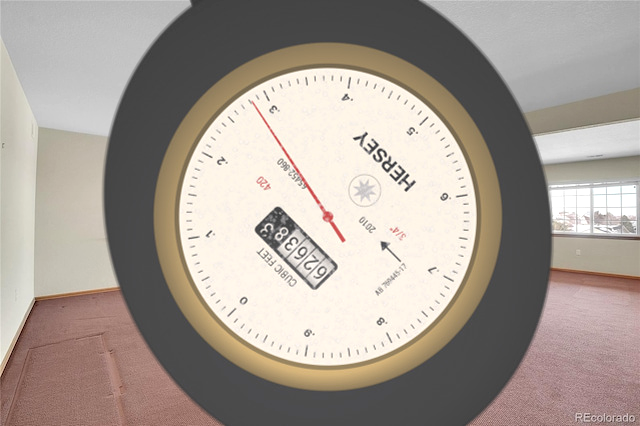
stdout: 626383.28 ft³
